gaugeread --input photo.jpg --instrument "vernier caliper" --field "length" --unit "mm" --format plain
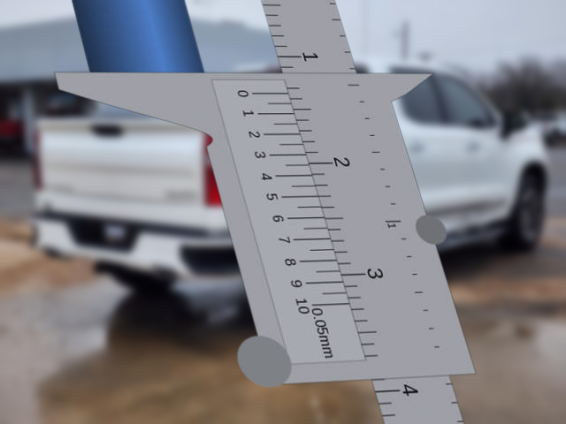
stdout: 13.5 mm
